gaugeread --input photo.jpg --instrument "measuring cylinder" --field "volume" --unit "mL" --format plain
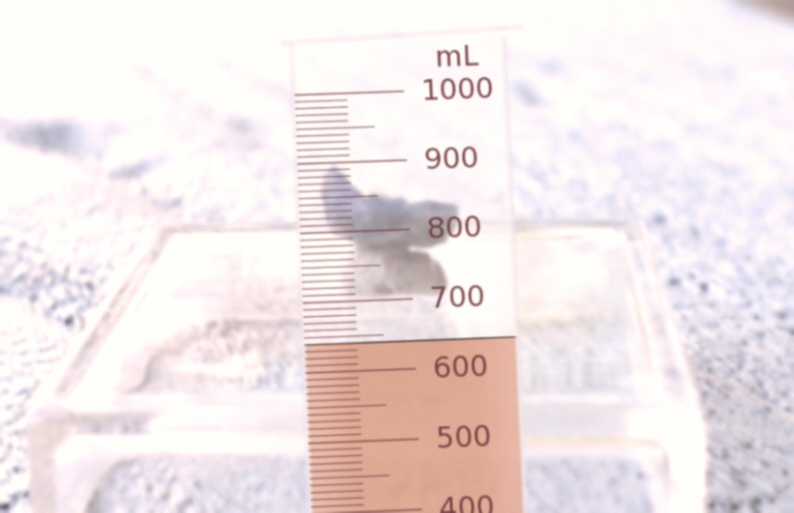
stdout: 640 mL
